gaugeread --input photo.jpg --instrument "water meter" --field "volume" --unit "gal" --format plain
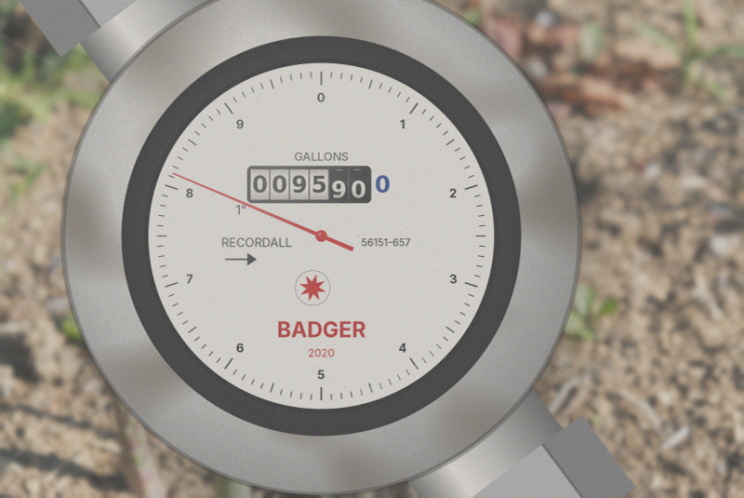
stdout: 95898.1 gal
